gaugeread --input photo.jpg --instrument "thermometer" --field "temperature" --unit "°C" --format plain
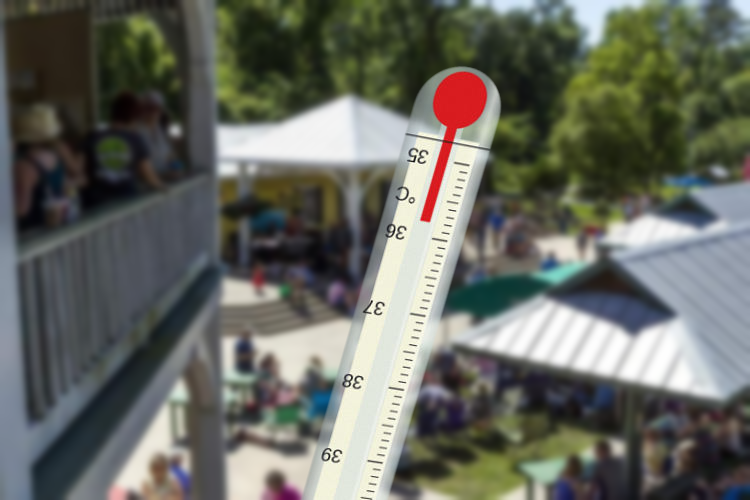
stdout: 35.8 °C
